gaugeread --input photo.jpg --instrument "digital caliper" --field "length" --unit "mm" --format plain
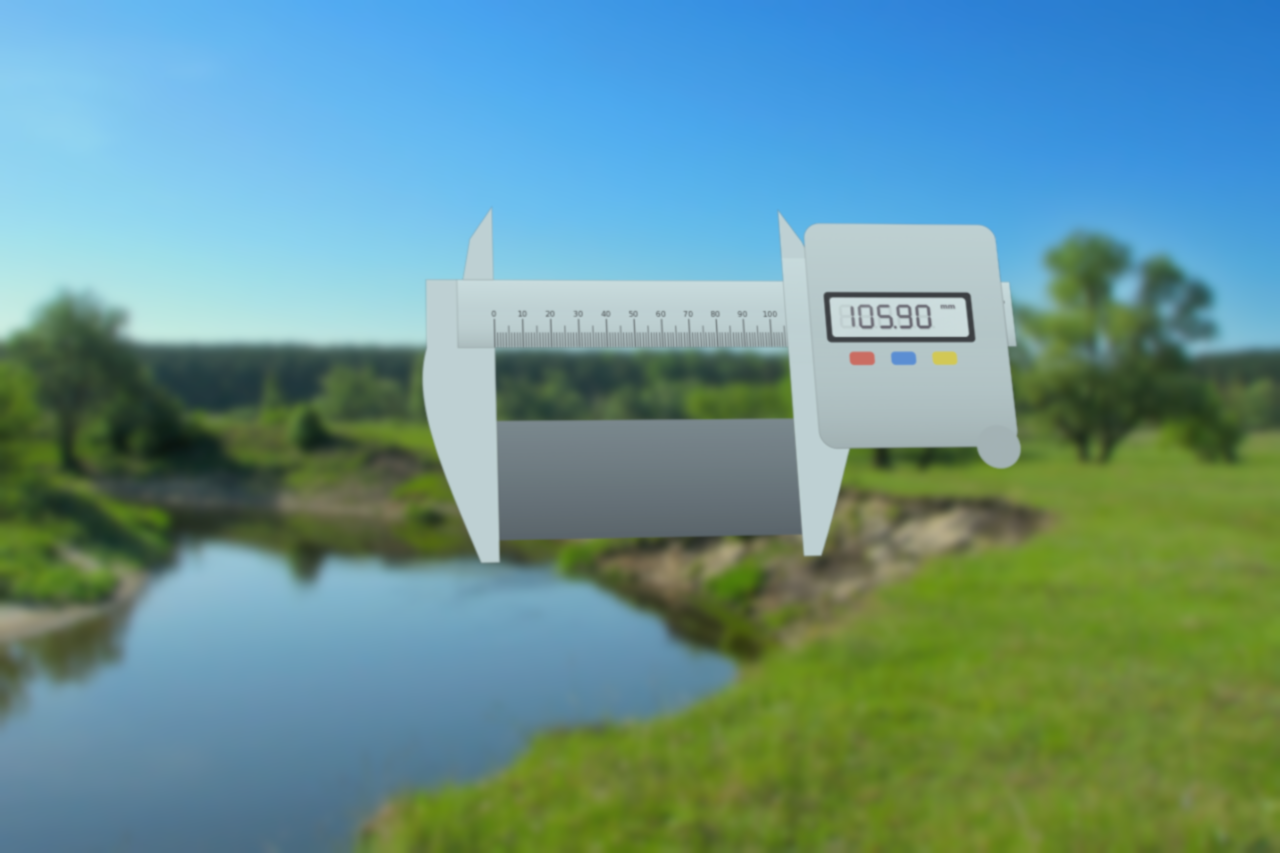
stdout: 105.90 mm
